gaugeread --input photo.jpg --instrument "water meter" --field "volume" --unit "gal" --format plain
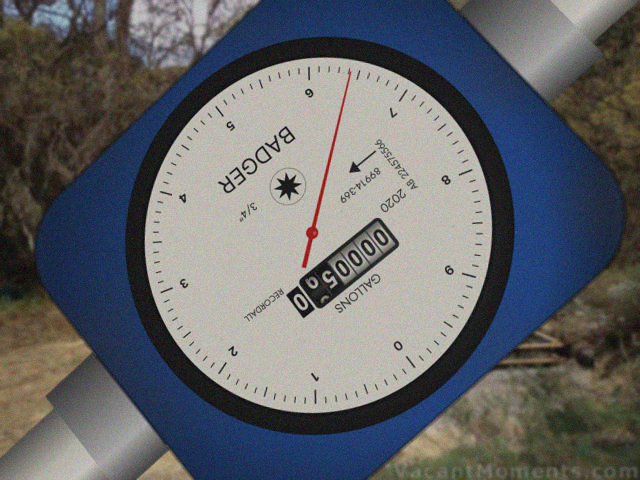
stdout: 586.4 gal
